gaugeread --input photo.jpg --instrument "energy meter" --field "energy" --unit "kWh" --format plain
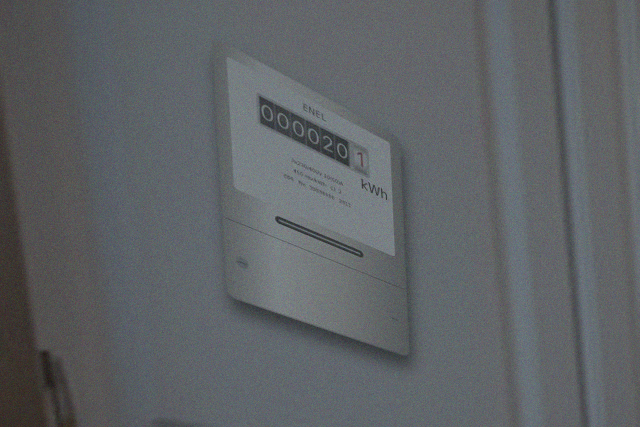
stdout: 20.1 kWh
